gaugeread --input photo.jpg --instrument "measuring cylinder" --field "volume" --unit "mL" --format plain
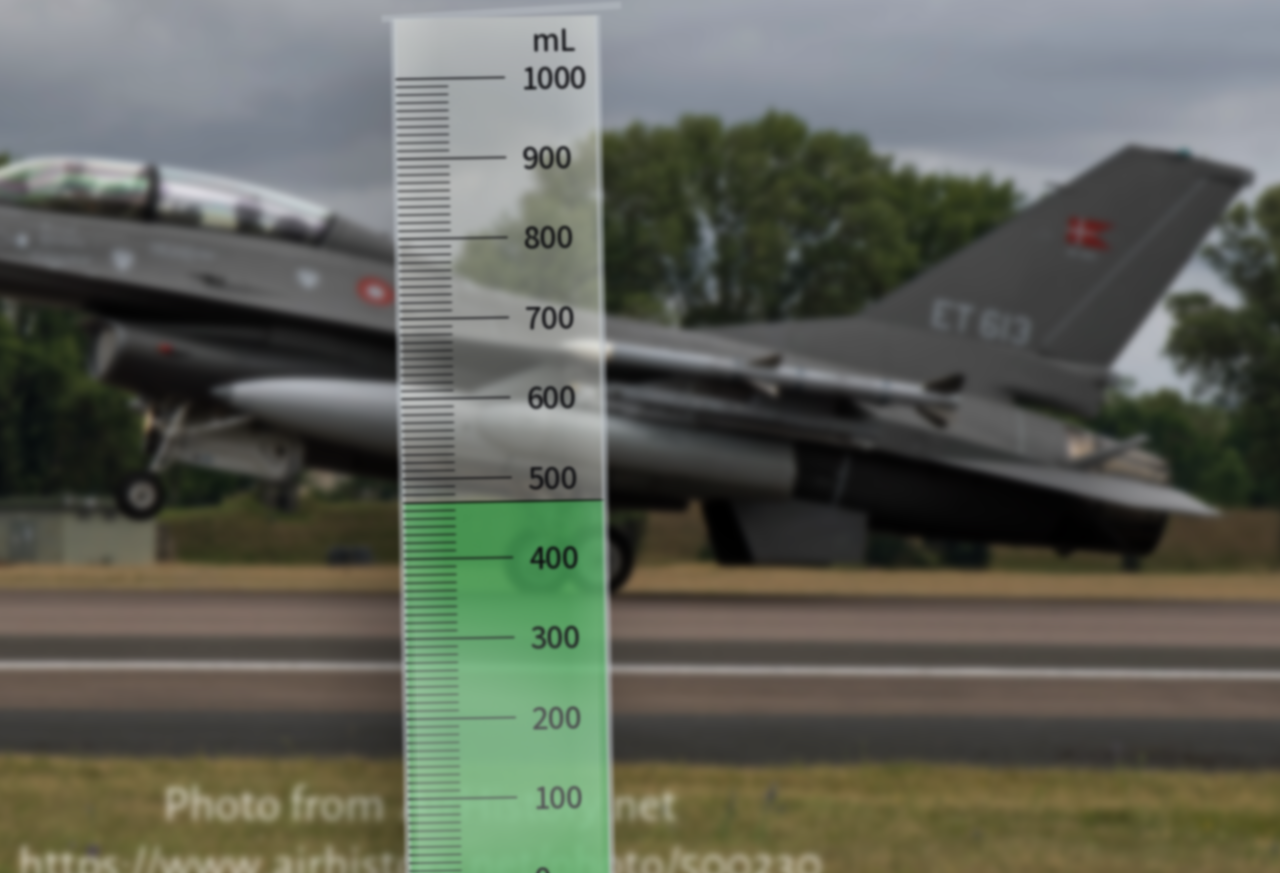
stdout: 470 mL
